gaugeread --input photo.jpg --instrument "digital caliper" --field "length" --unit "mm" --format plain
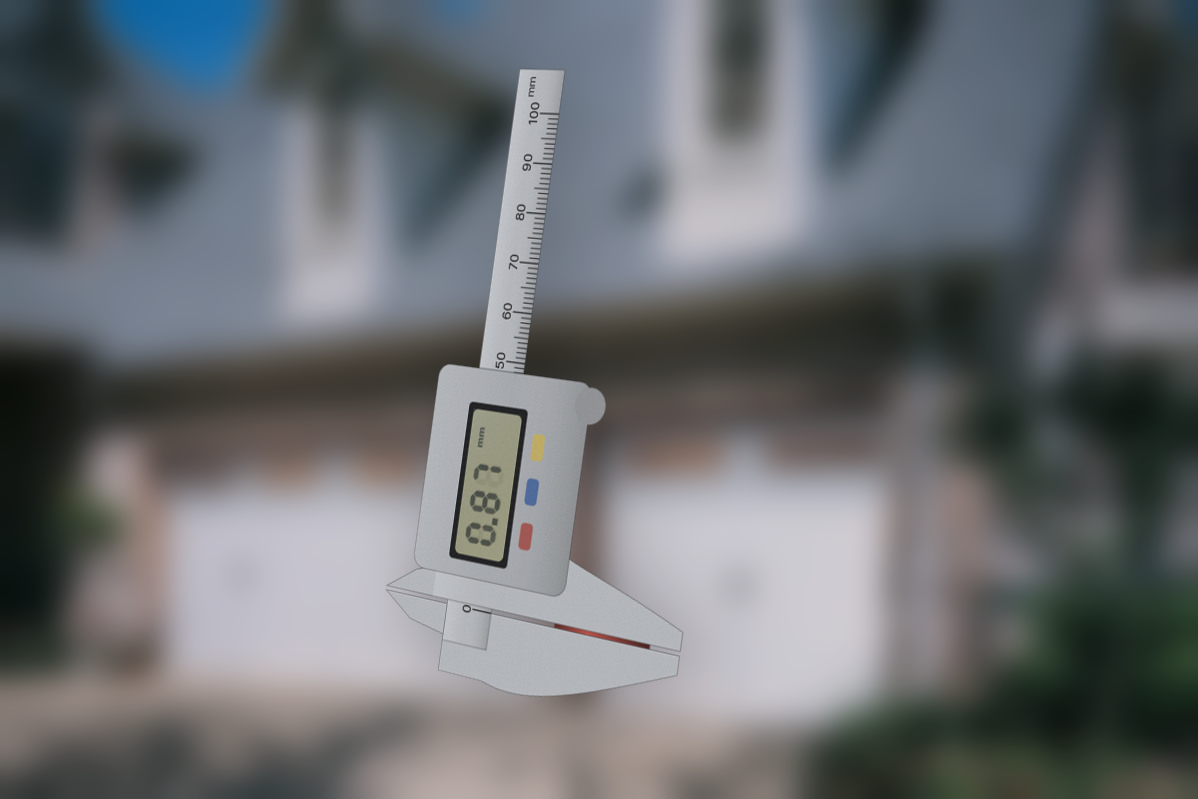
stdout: 0.87 mm
